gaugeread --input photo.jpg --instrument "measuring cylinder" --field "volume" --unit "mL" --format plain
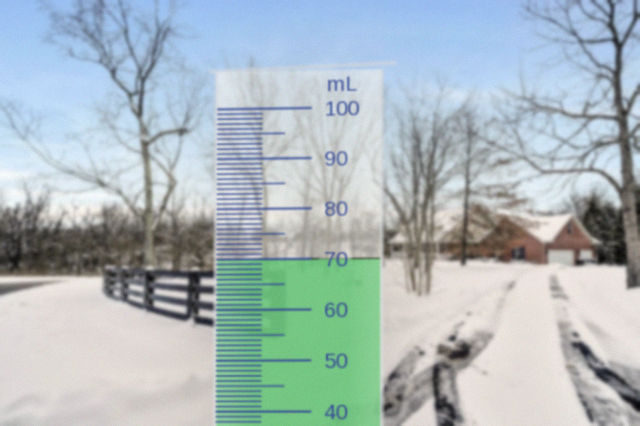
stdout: 70 mL
